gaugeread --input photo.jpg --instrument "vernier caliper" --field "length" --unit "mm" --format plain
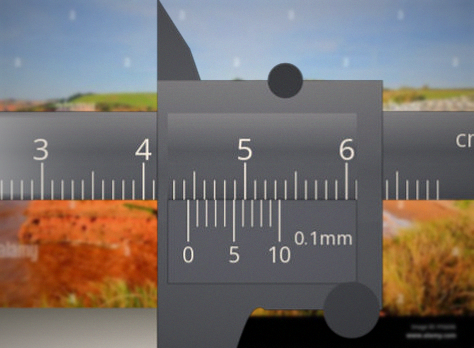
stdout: 44.4 mm
